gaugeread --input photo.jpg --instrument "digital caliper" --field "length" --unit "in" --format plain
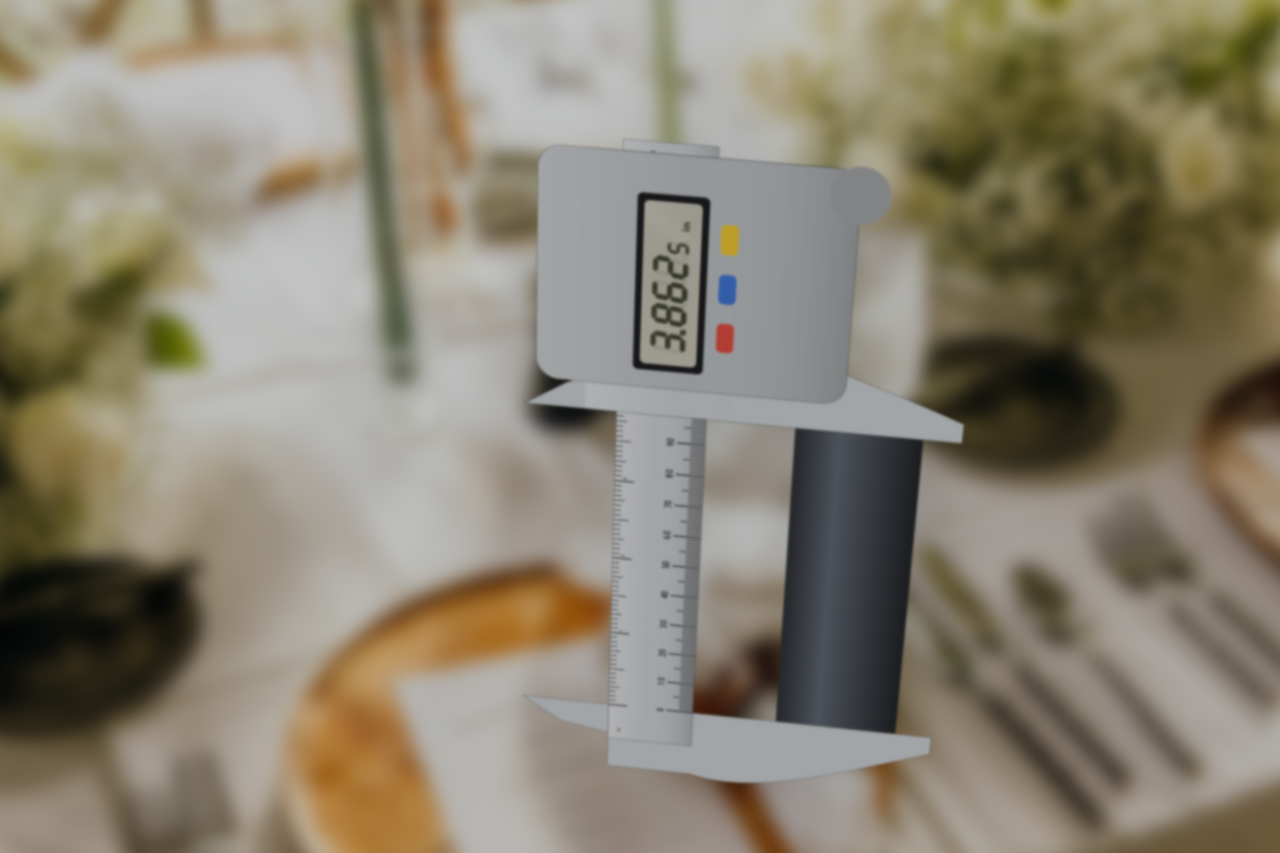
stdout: 3.8625 in
